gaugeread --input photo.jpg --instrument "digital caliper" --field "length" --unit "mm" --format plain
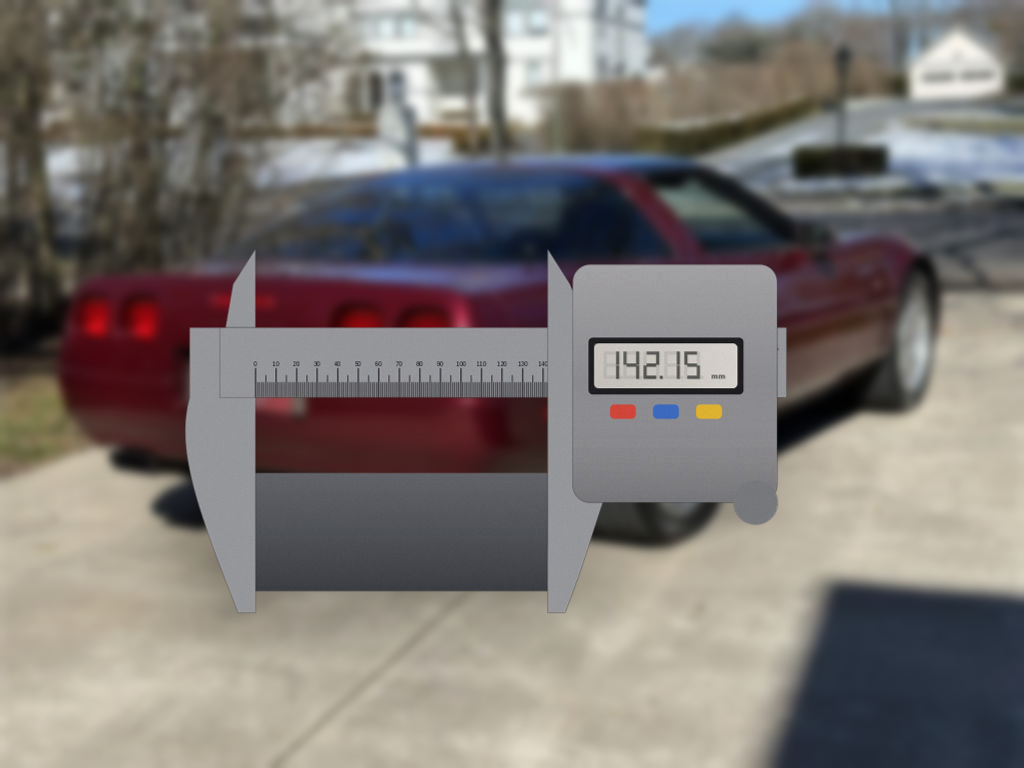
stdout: 142.15 mm
